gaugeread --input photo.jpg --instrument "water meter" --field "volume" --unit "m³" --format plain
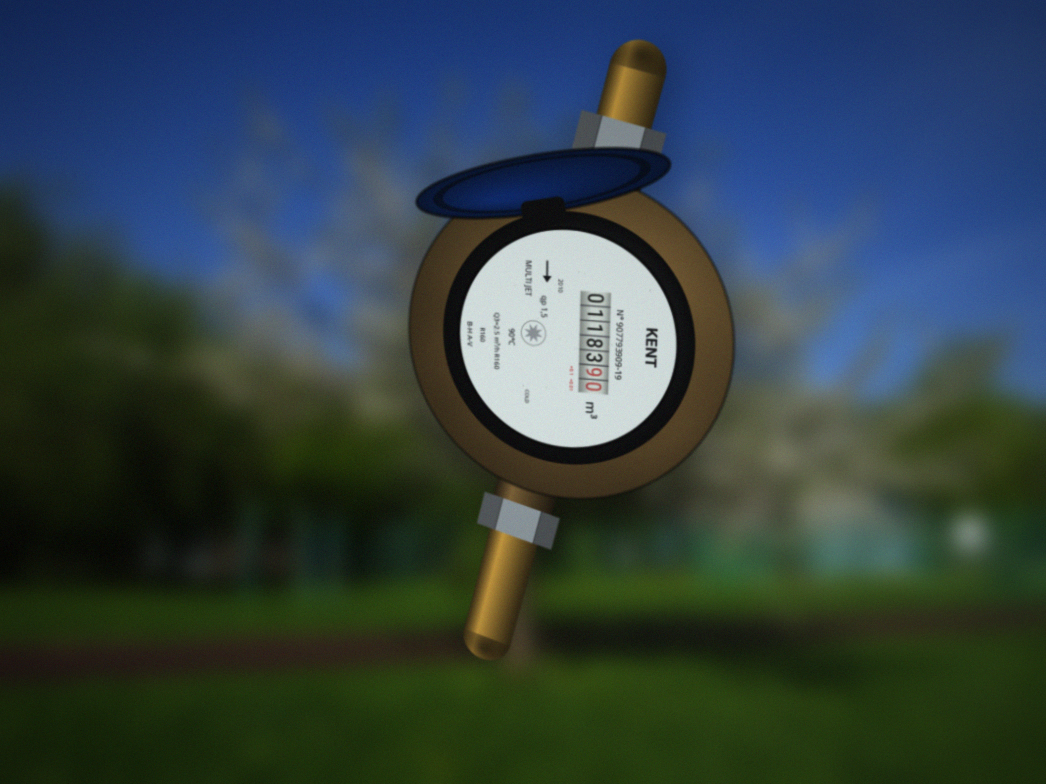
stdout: 1183.90 m³
